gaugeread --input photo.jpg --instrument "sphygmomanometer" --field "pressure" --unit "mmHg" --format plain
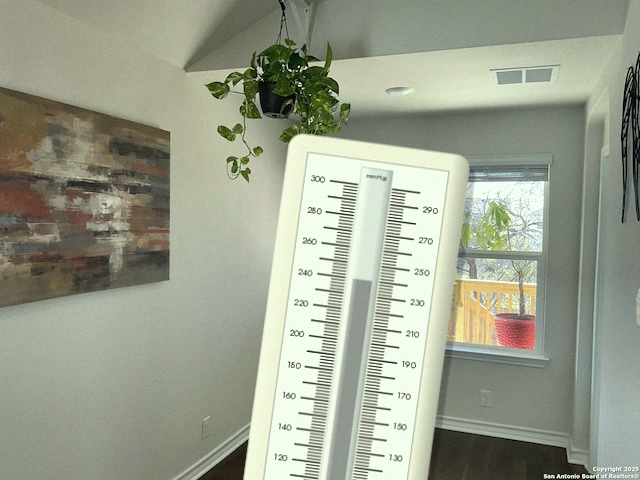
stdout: 240 mmHg
